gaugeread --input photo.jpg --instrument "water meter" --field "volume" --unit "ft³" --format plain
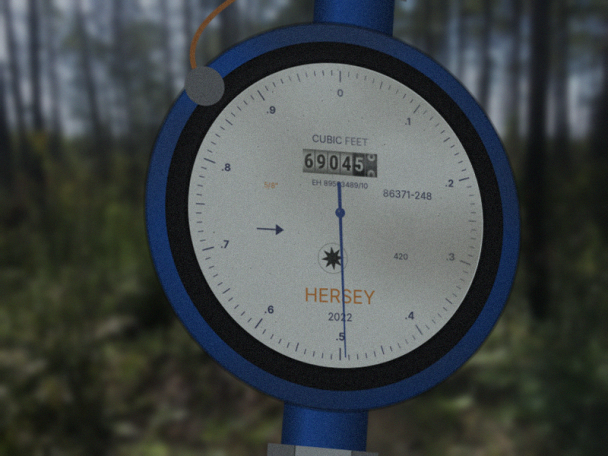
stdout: 690458.49 ft³
